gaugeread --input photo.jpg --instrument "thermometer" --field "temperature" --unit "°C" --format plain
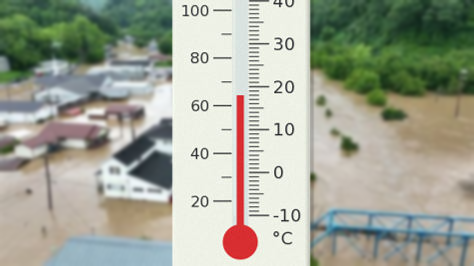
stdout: 18 °C
